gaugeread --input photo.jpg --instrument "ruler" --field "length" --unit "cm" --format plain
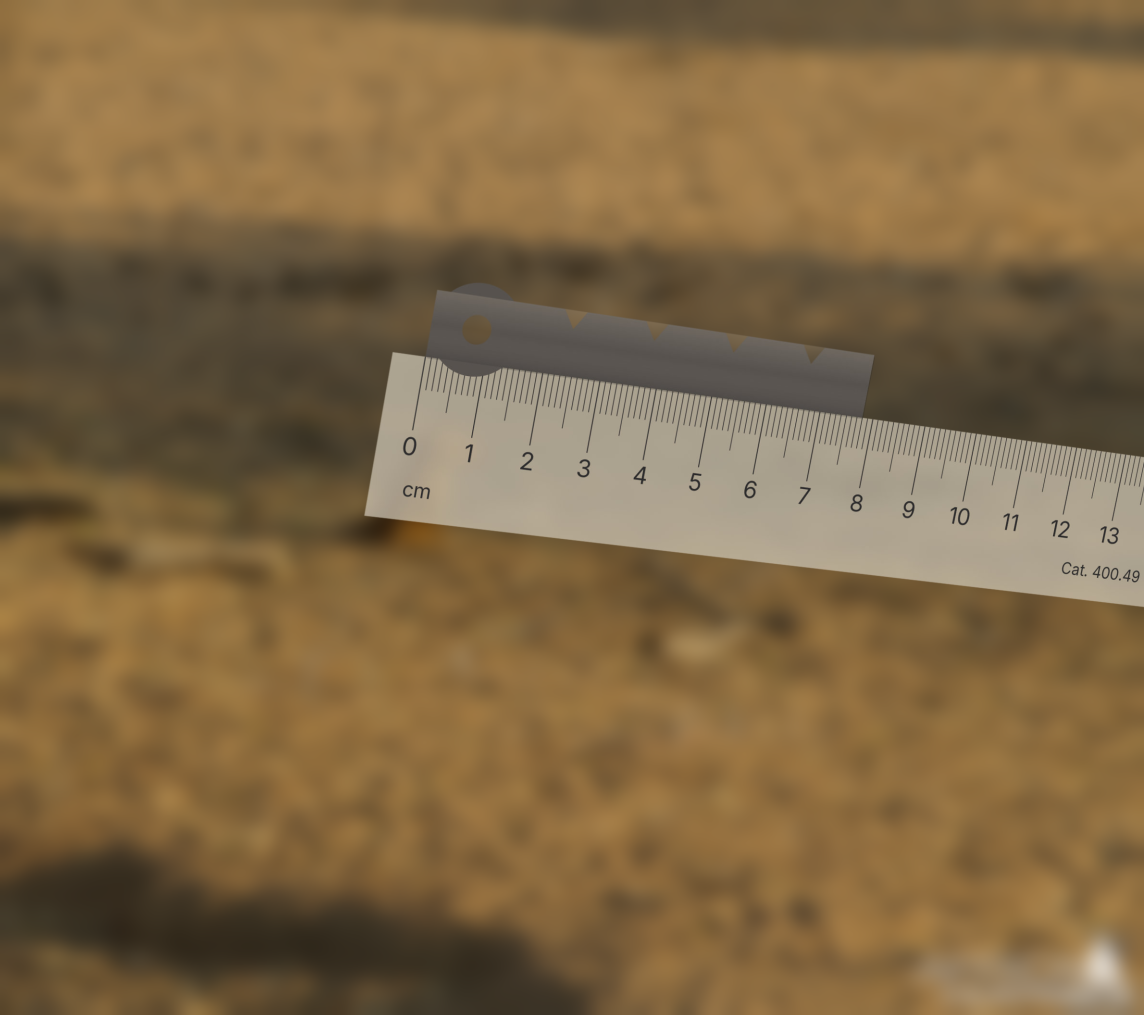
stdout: 7.8 cm
